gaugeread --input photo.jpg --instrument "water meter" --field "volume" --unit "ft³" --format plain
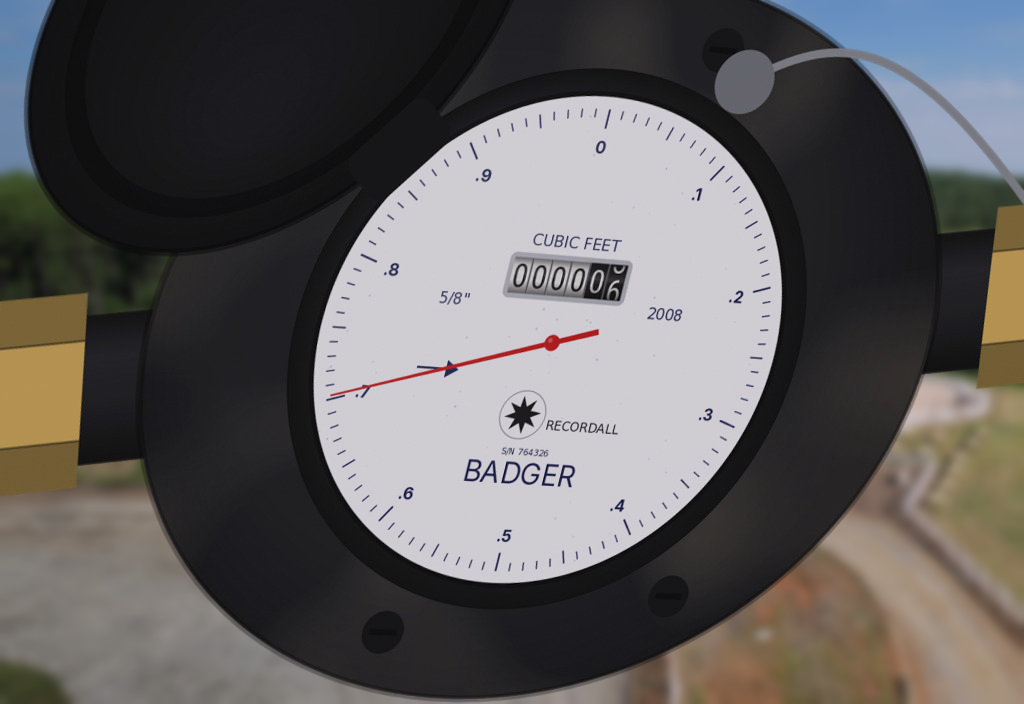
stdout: 5.70 ft³
